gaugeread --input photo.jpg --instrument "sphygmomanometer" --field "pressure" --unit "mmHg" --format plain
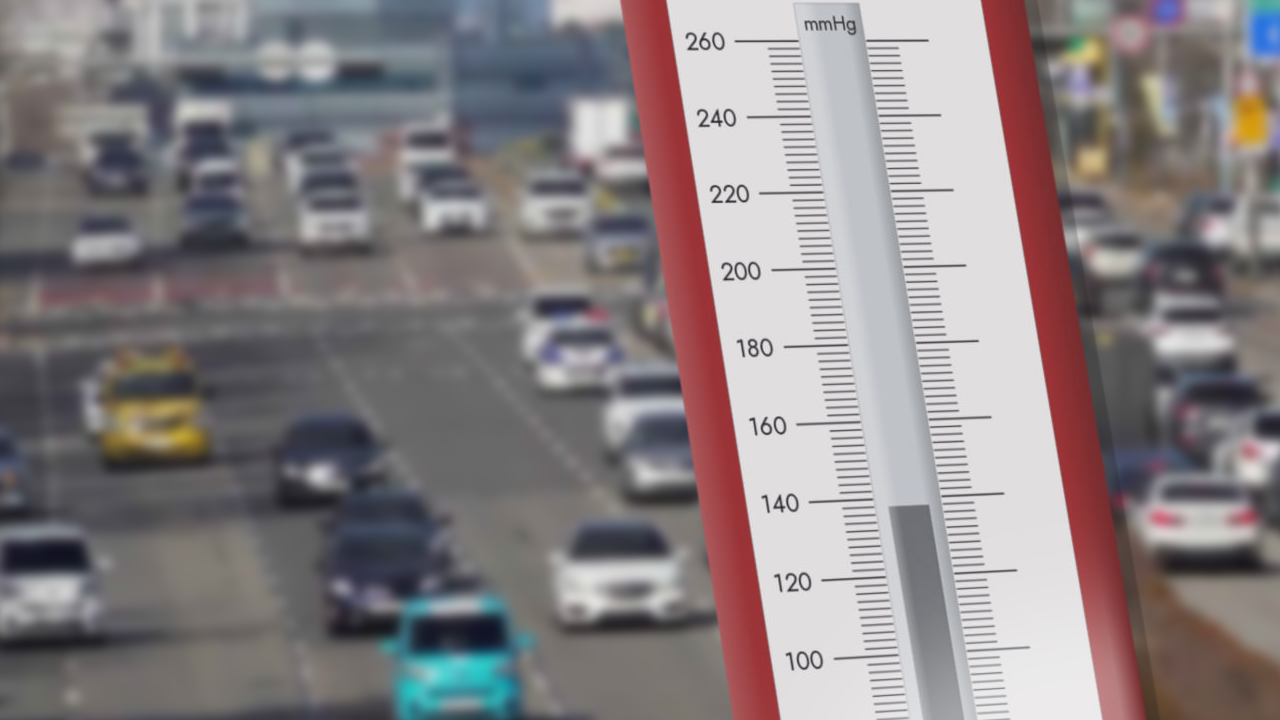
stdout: 138 mmHg
